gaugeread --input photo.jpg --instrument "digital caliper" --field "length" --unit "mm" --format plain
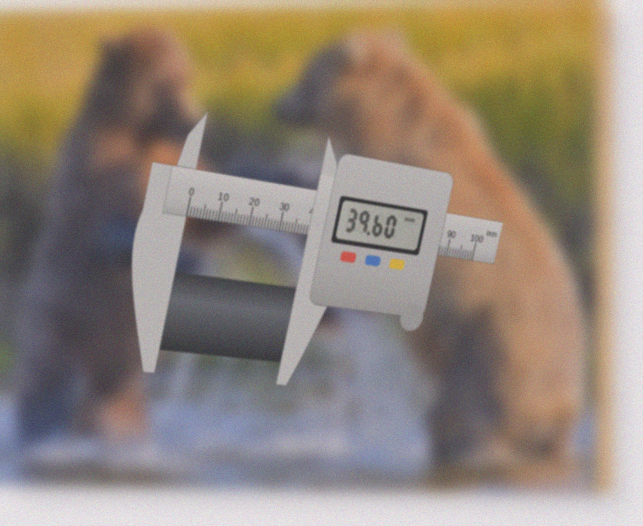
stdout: 39.60 mm
